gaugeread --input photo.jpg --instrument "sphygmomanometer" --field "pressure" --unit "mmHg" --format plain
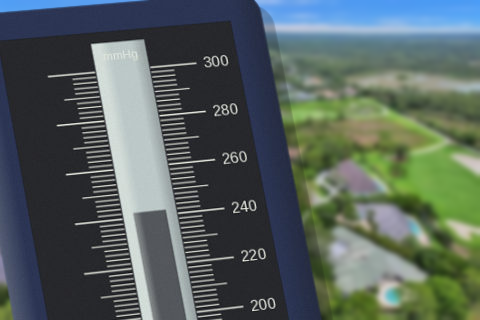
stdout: 242 mmHg
